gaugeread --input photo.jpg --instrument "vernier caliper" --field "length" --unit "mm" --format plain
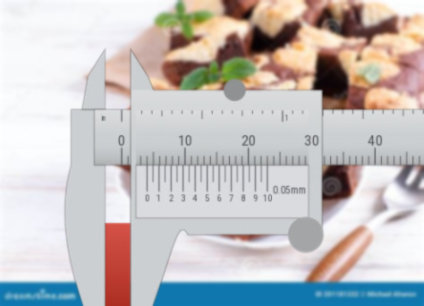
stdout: 4.0 mm
